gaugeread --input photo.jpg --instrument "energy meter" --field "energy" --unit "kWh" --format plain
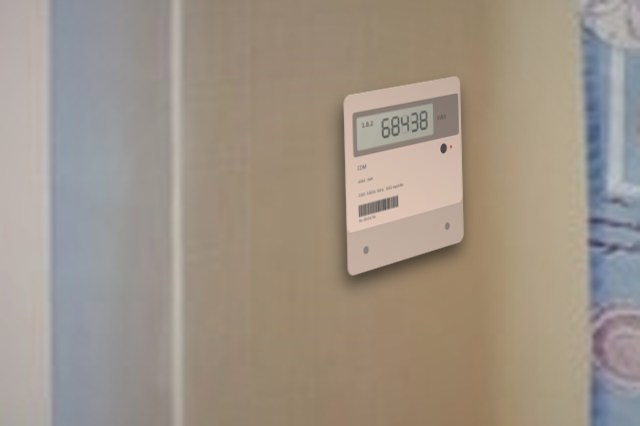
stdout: 68438 kWh
